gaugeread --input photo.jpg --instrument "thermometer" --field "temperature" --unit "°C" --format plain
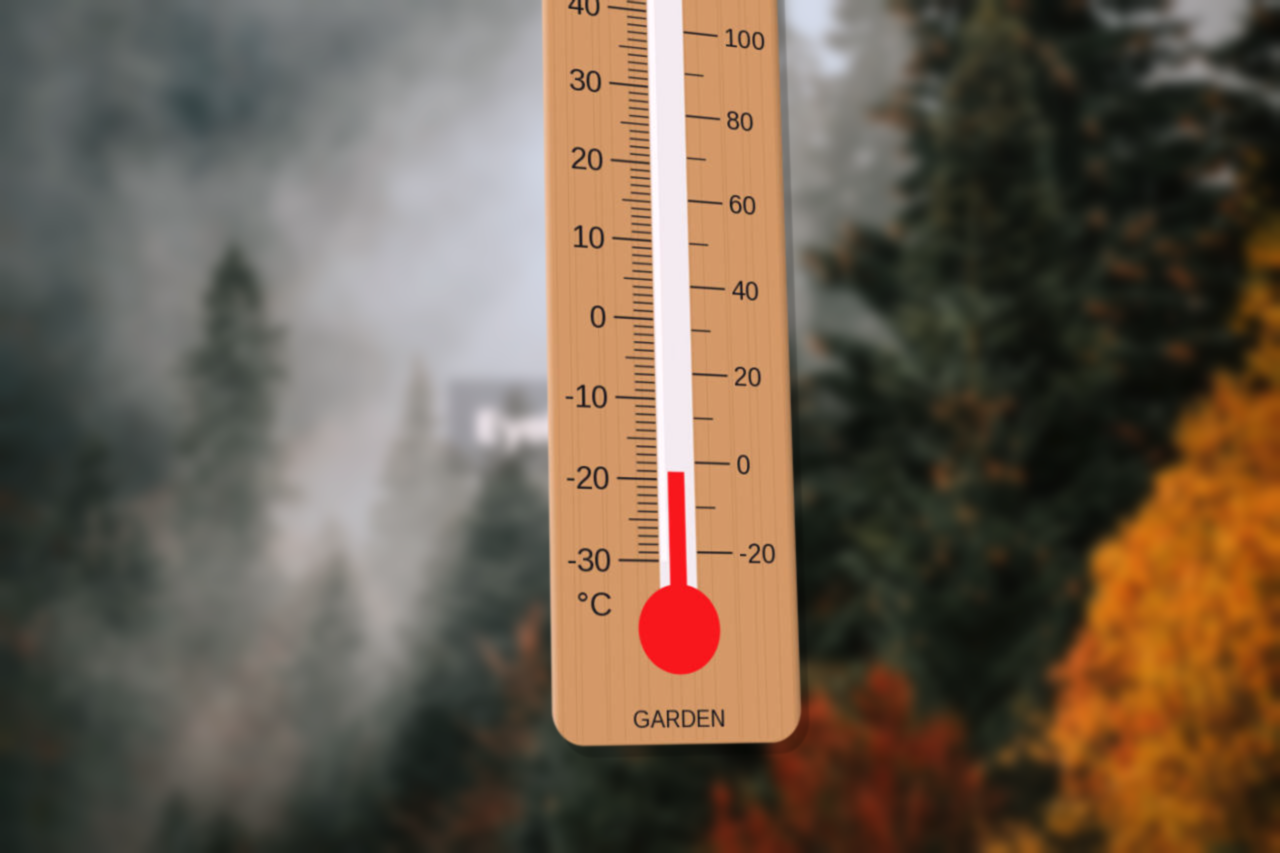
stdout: -19 °C
